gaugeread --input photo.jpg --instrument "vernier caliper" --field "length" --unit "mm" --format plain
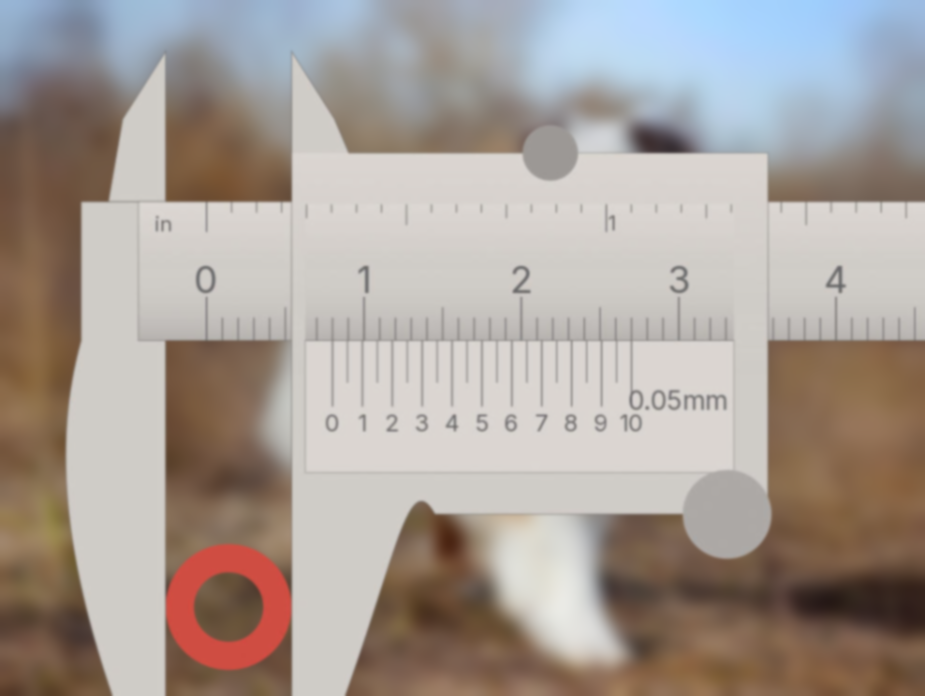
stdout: 8.0 mm
